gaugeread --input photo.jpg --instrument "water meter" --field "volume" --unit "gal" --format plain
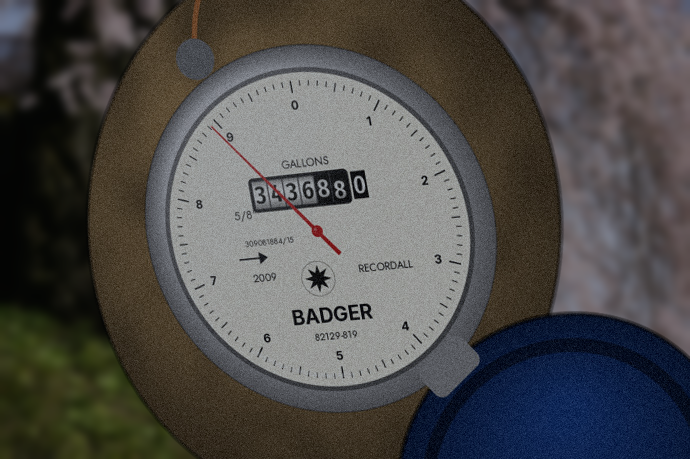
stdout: 3436878.9 gal
